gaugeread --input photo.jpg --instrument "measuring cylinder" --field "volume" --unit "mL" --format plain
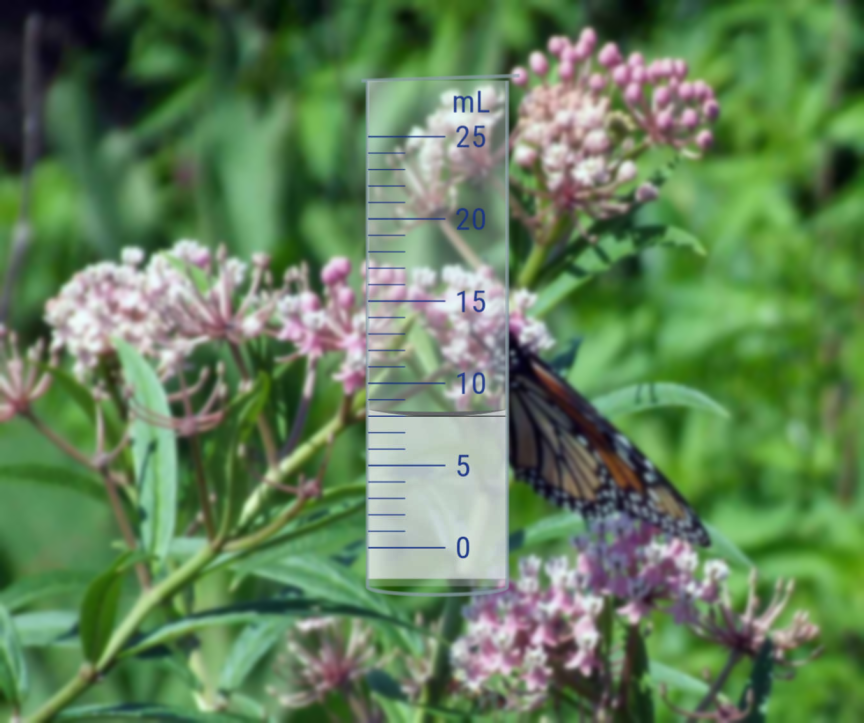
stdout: 8 mL
